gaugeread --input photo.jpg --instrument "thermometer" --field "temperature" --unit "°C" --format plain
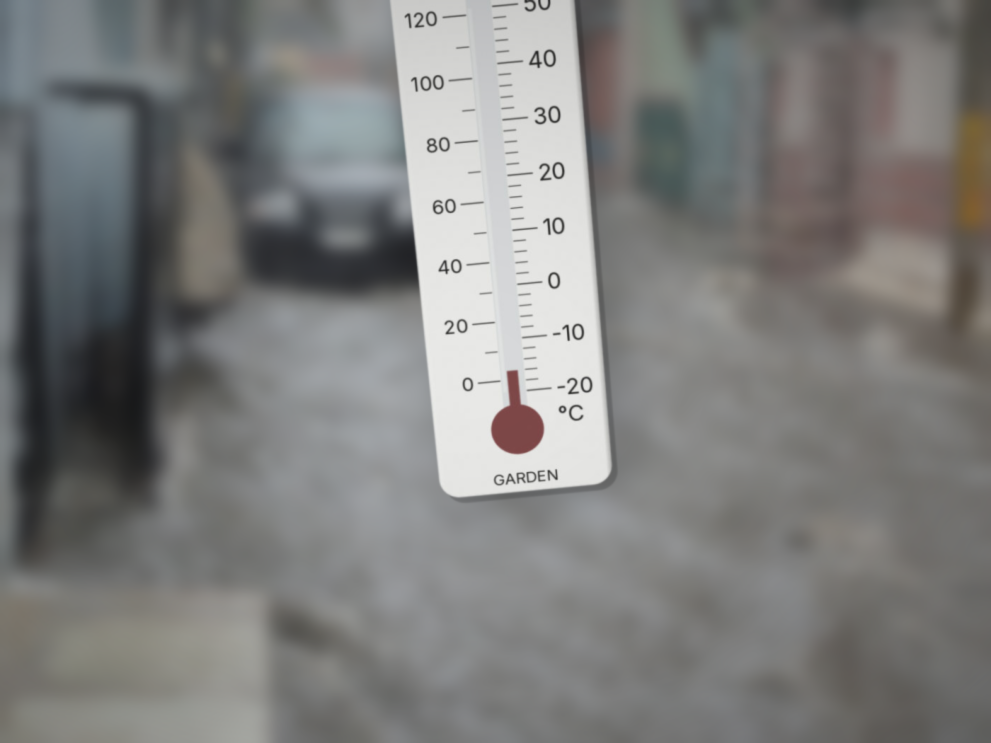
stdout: -16 °C
